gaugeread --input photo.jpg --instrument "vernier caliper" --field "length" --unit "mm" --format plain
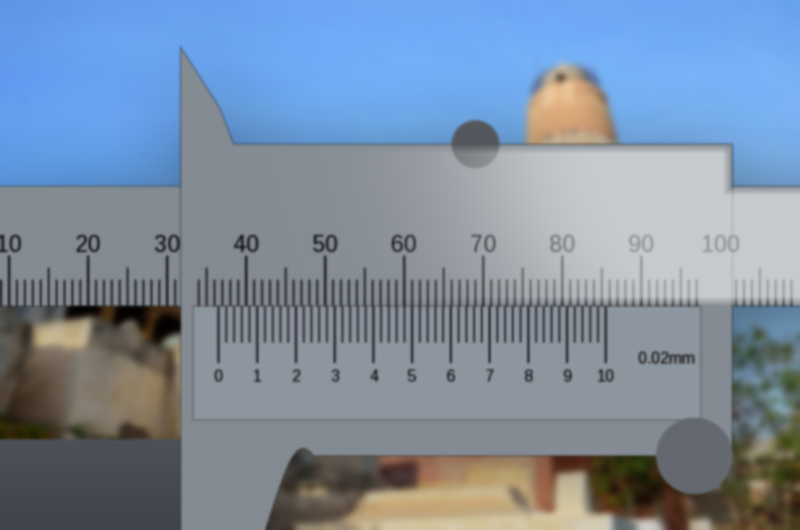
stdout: 36.5 mm
